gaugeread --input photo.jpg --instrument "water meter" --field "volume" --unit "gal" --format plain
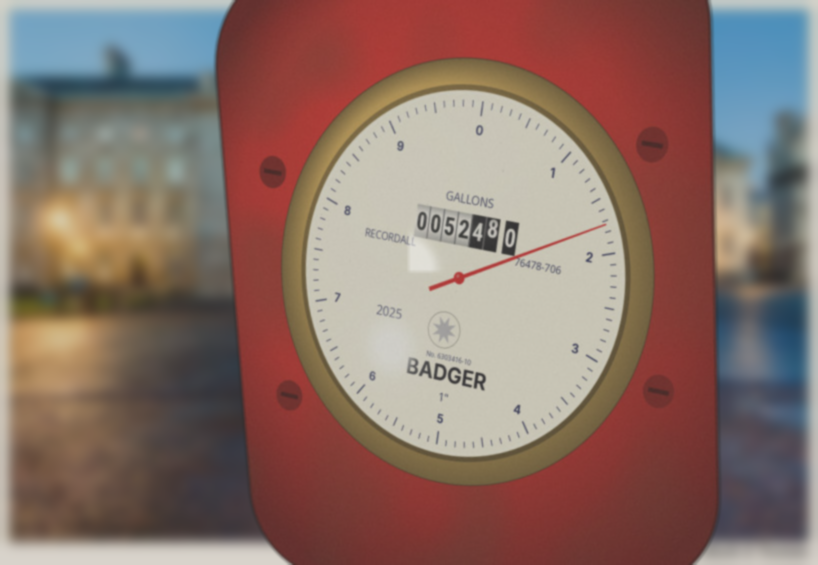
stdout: 52481.7 gal
